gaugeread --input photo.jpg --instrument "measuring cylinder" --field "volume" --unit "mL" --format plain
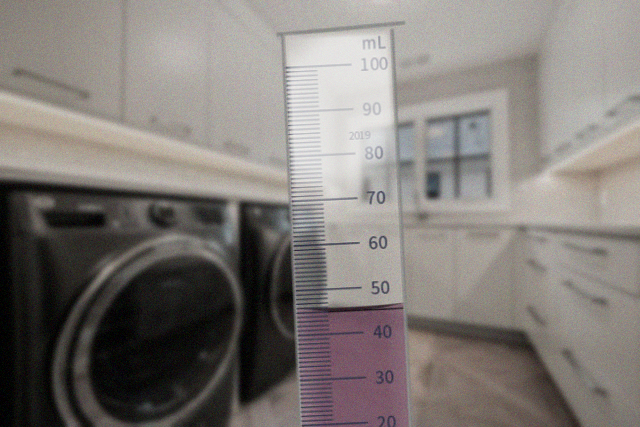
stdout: 45 mL
